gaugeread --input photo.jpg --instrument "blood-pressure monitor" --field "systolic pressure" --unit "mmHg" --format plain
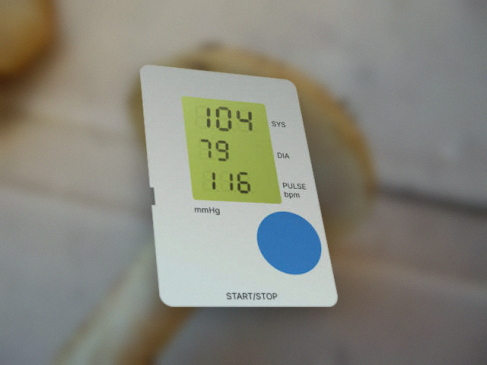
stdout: 104 mmHg
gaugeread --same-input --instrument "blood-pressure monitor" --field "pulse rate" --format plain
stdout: 116 bpm
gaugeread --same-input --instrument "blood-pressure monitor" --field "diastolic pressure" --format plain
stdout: 79 mmHg
